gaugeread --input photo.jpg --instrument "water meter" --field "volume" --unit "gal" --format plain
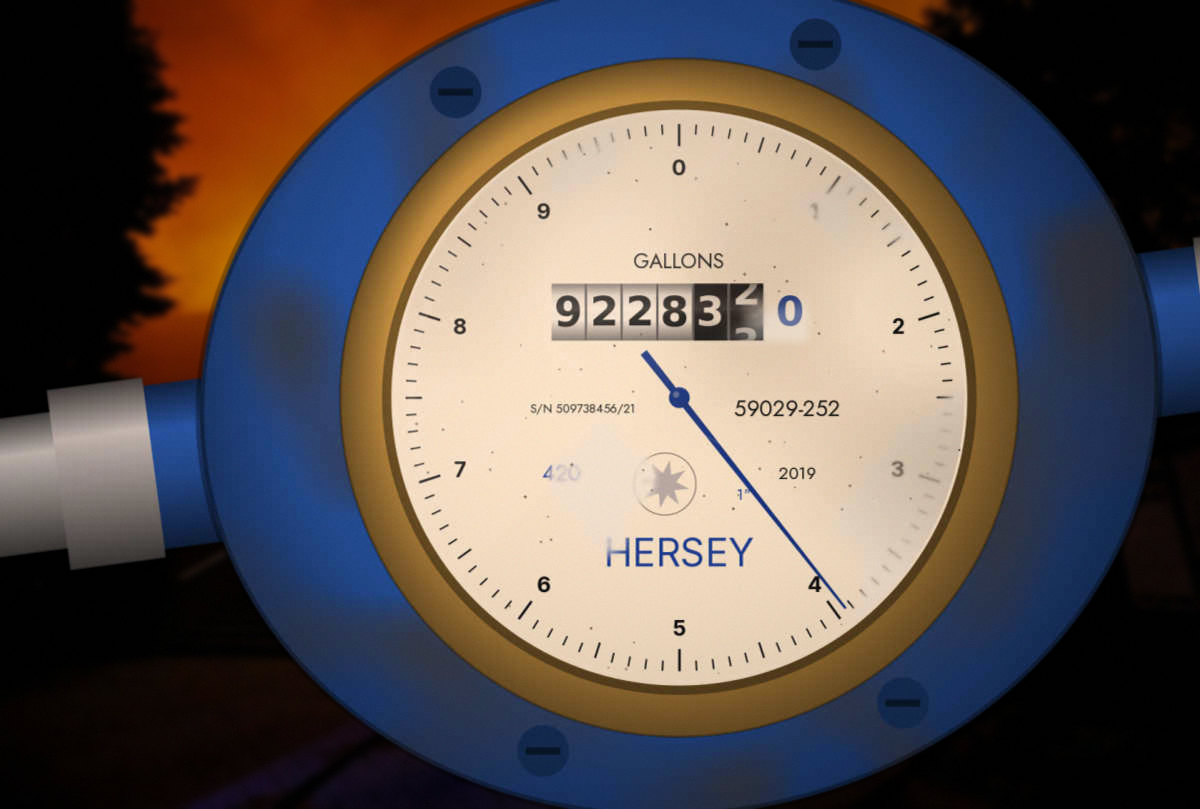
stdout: 9228323.9 gal
